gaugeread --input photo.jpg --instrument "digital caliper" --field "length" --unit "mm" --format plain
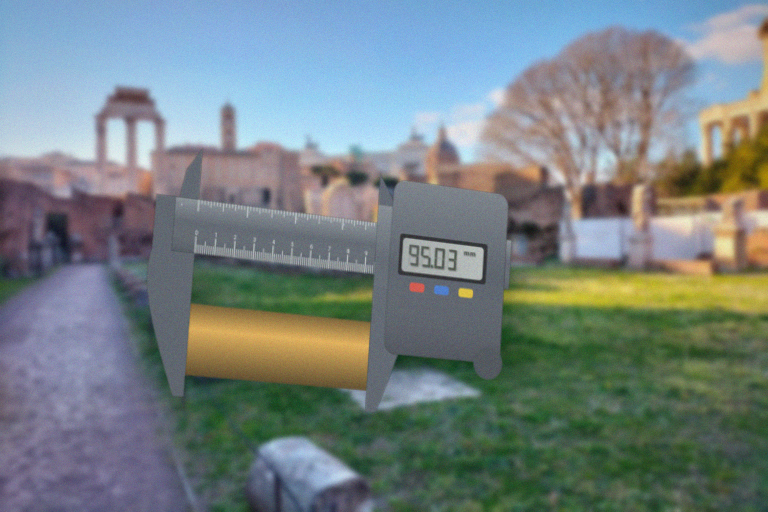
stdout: 95.03 mm
